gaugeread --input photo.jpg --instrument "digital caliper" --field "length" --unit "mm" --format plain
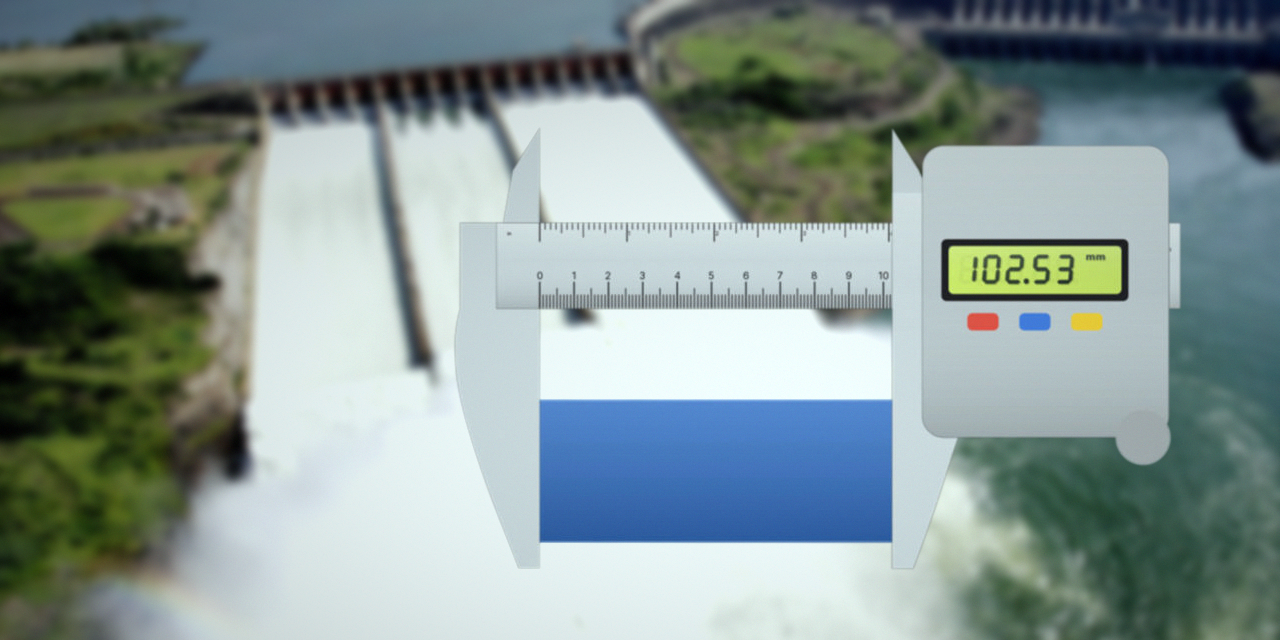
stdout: 102.53 mm
